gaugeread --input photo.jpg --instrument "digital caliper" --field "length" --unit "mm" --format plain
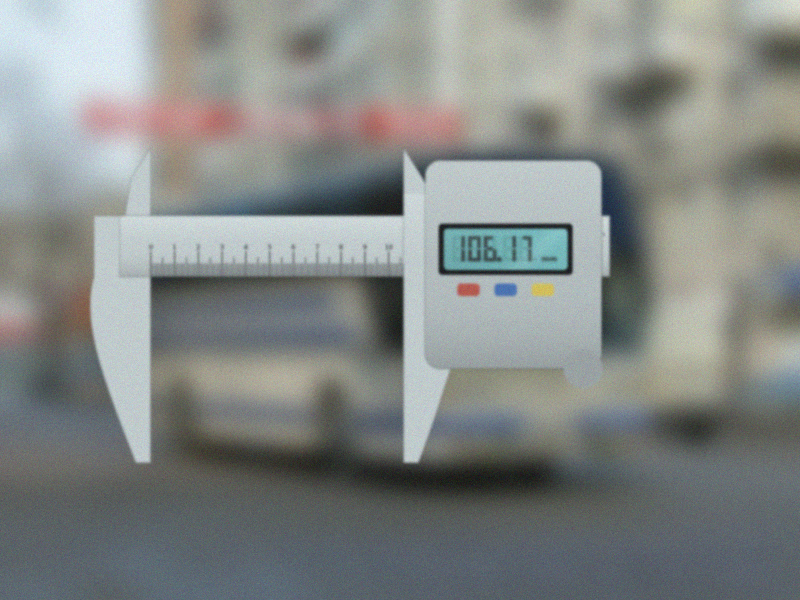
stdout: 106.17 mm
